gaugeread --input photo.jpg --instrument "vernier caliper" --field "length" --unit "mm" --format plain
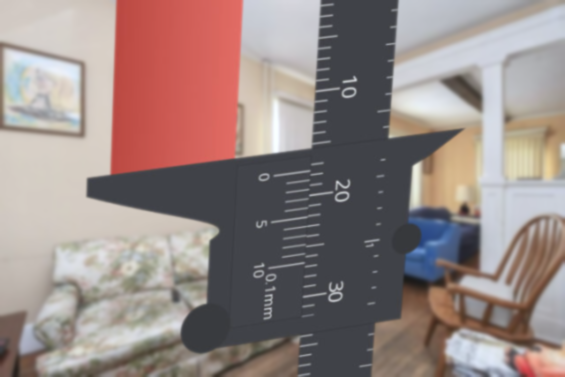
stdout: 17.6 mm
